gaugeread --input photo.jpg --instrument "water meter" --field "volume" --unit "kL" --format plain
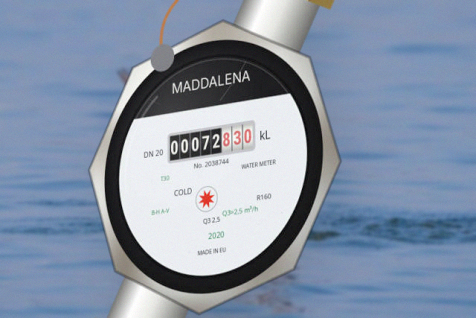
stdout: 72.830 kL
